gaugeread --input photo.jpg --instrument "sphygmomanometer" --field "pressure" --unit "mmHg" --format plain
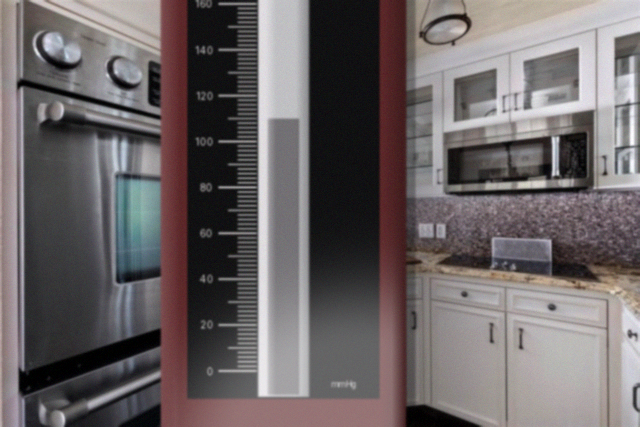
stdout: 110 mmHg
